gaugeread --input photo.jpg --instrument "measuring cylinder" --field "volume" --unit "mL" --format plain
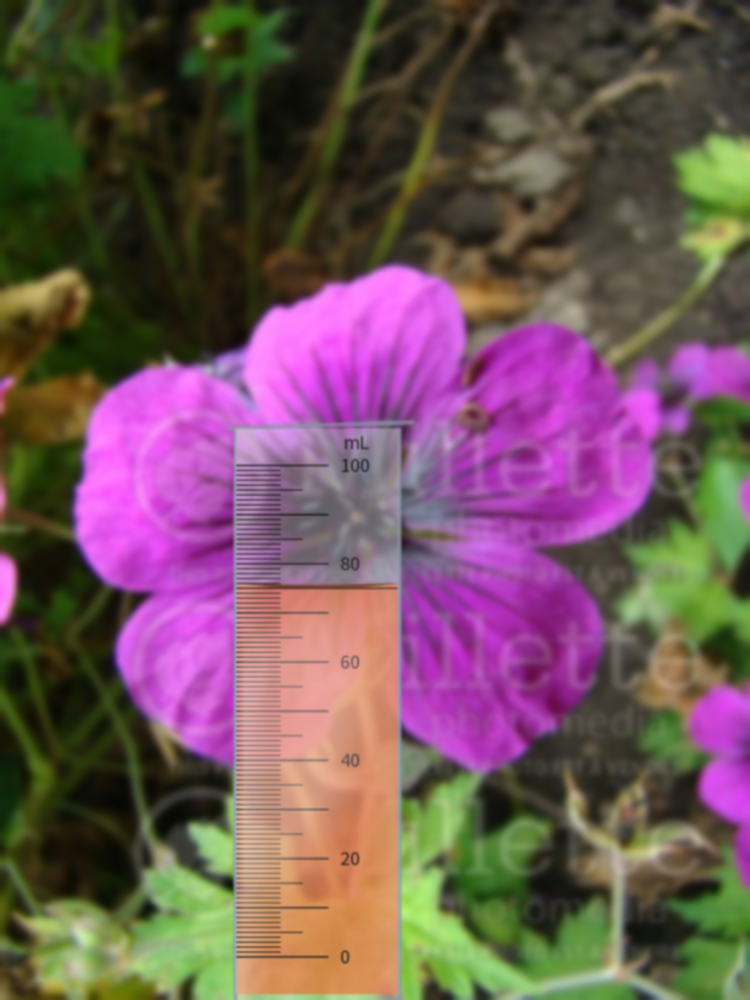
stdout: 75 mL
